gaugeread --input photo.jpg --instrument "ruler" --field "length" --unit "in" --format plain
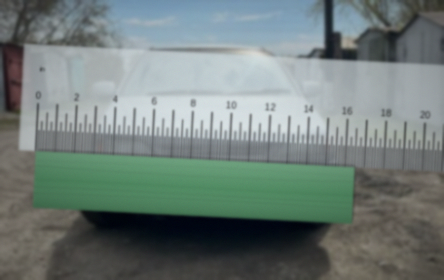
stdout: 16.5 in
